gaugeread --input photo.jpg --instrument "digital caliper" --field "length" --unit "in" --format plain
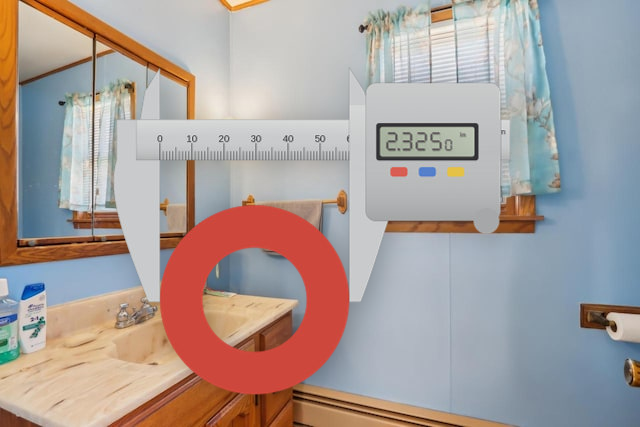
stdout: 2.3250 in
